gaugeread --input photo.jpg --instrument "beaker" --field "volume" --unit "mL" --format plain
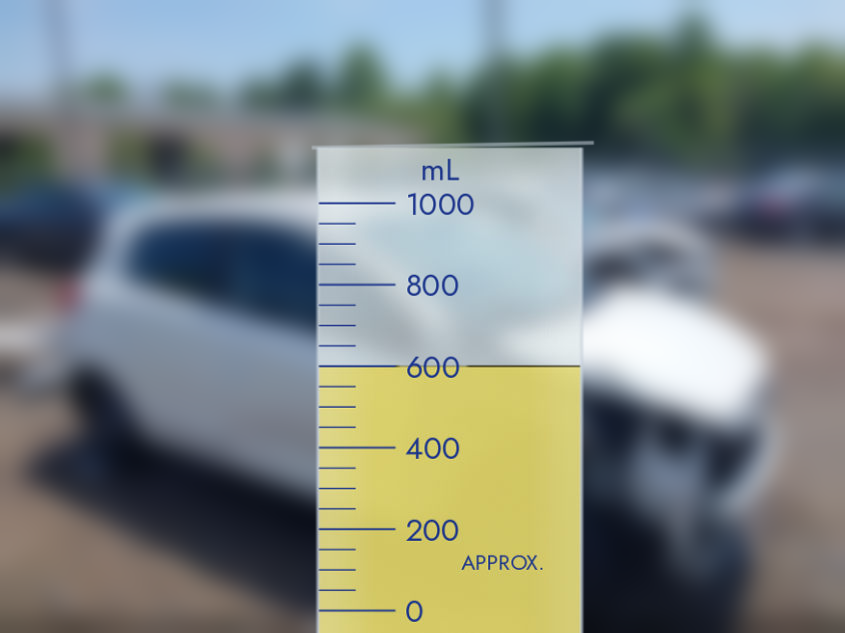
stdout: 600 mL
